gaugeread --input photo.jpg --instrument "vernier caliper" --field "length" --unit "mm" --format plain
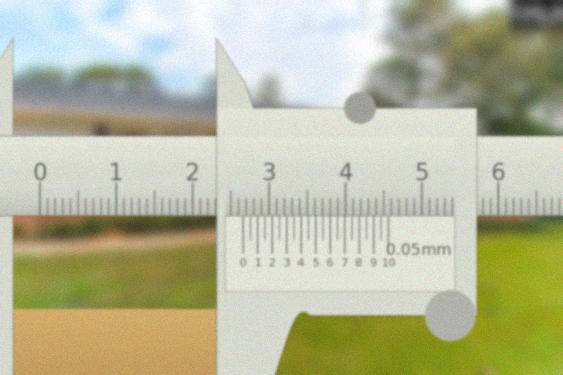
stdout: 26.6 mm
